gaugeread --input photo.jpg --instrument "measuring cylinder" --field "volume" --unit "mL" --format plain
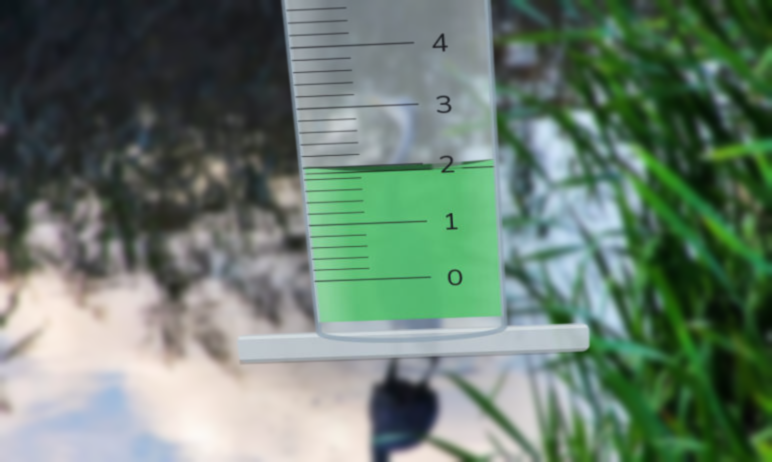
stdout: 1.9 mL
